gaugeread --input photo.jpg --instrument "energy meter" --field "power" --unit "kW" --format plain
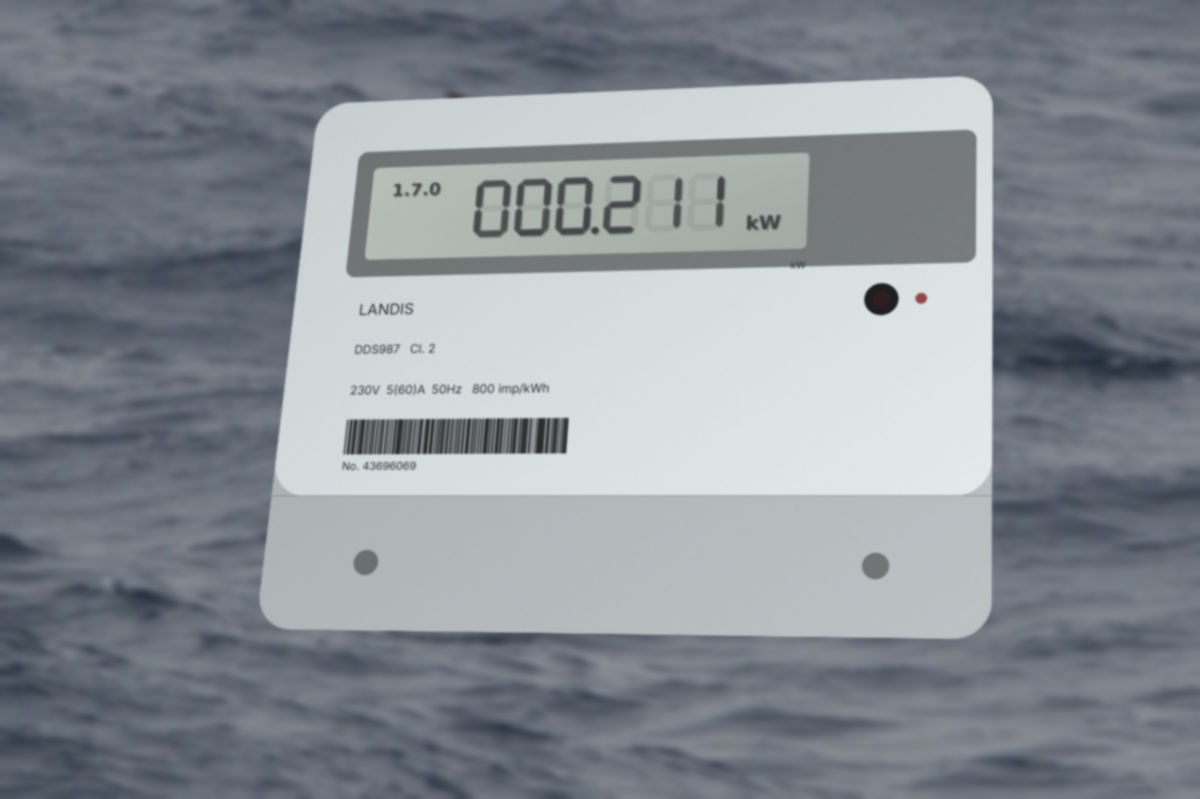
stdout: 0.211 kW
